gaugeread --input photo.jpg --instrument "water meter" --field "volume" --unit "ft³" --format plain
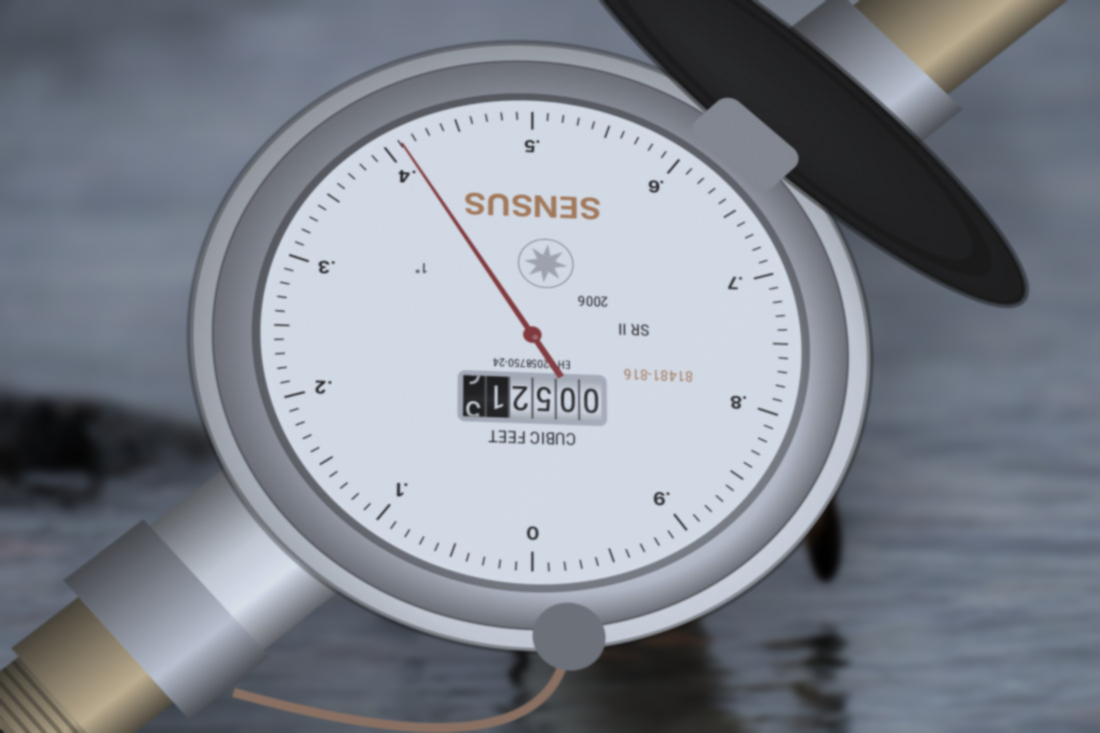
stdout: 5215.41 ft³
